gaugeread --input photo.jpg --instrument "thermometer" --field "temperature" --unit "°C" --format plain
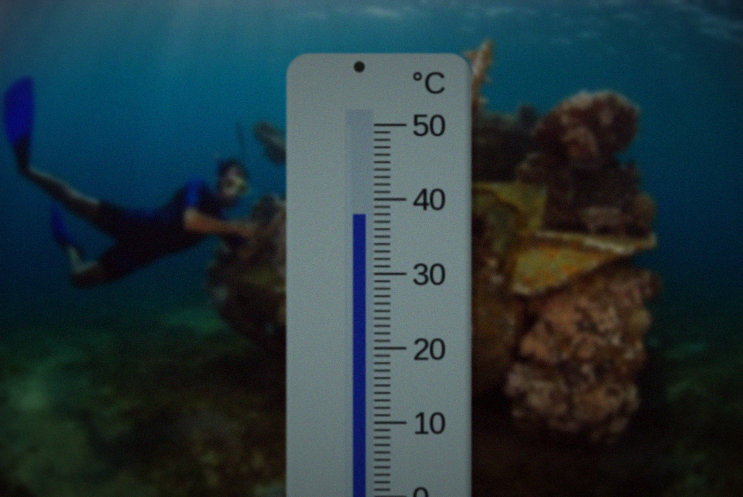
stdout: 38 °C
